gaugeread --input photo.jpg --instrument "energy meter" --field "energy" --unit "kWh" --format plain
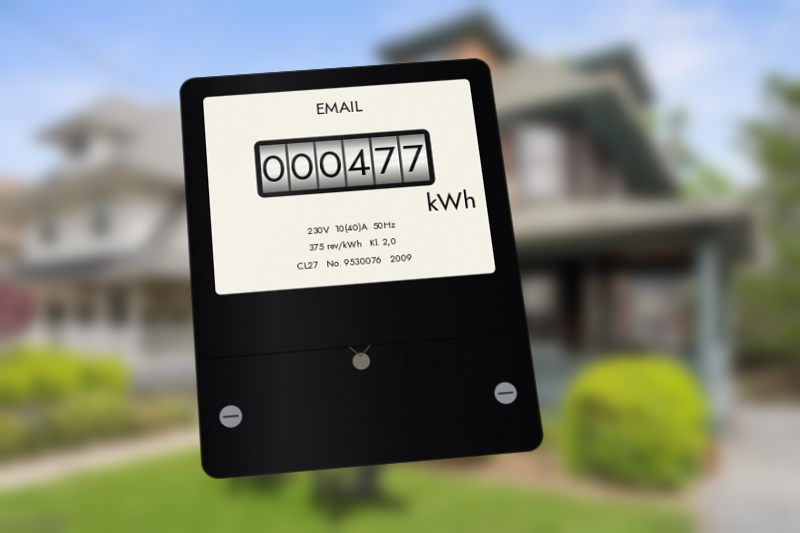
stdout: 477 kWh
